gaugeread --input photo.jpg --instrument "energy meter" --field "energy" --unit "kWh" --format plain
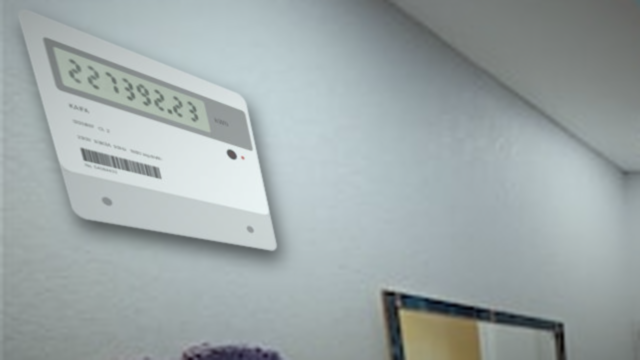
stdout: 227392.23 kWh
